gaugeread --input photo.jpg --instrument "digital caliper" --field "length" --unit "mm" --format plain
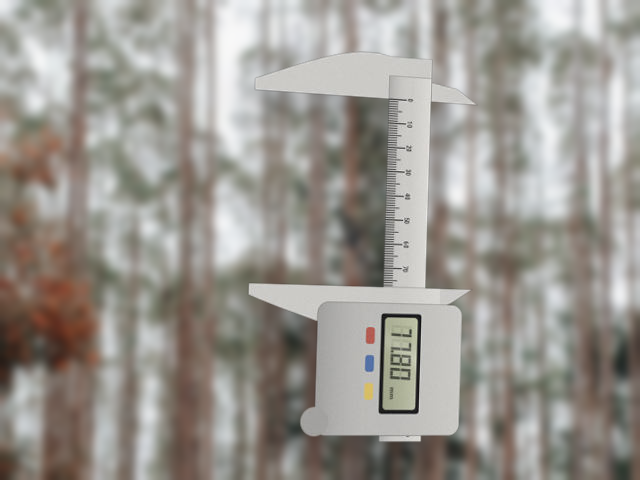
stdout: 77.80 mm
